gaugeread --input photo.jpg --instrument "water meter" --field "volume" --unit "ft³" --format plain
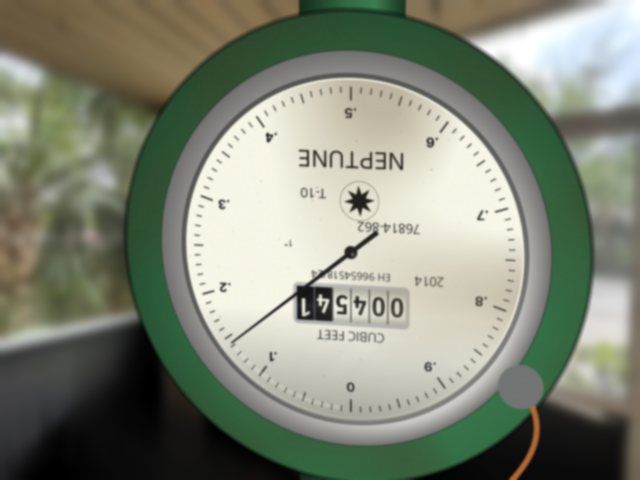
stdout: 4541.14 ft³
